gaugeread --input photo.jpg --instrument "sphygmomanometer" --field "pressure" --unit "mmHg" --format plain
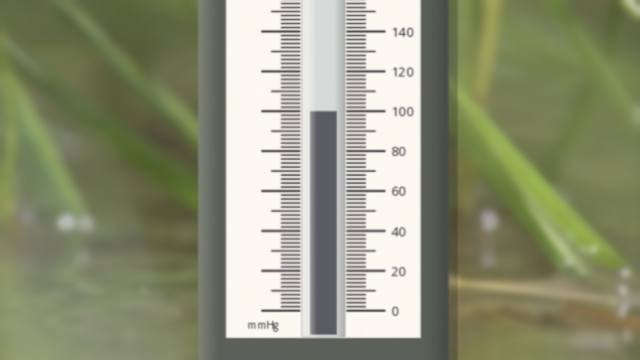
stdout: 100 mmHg
